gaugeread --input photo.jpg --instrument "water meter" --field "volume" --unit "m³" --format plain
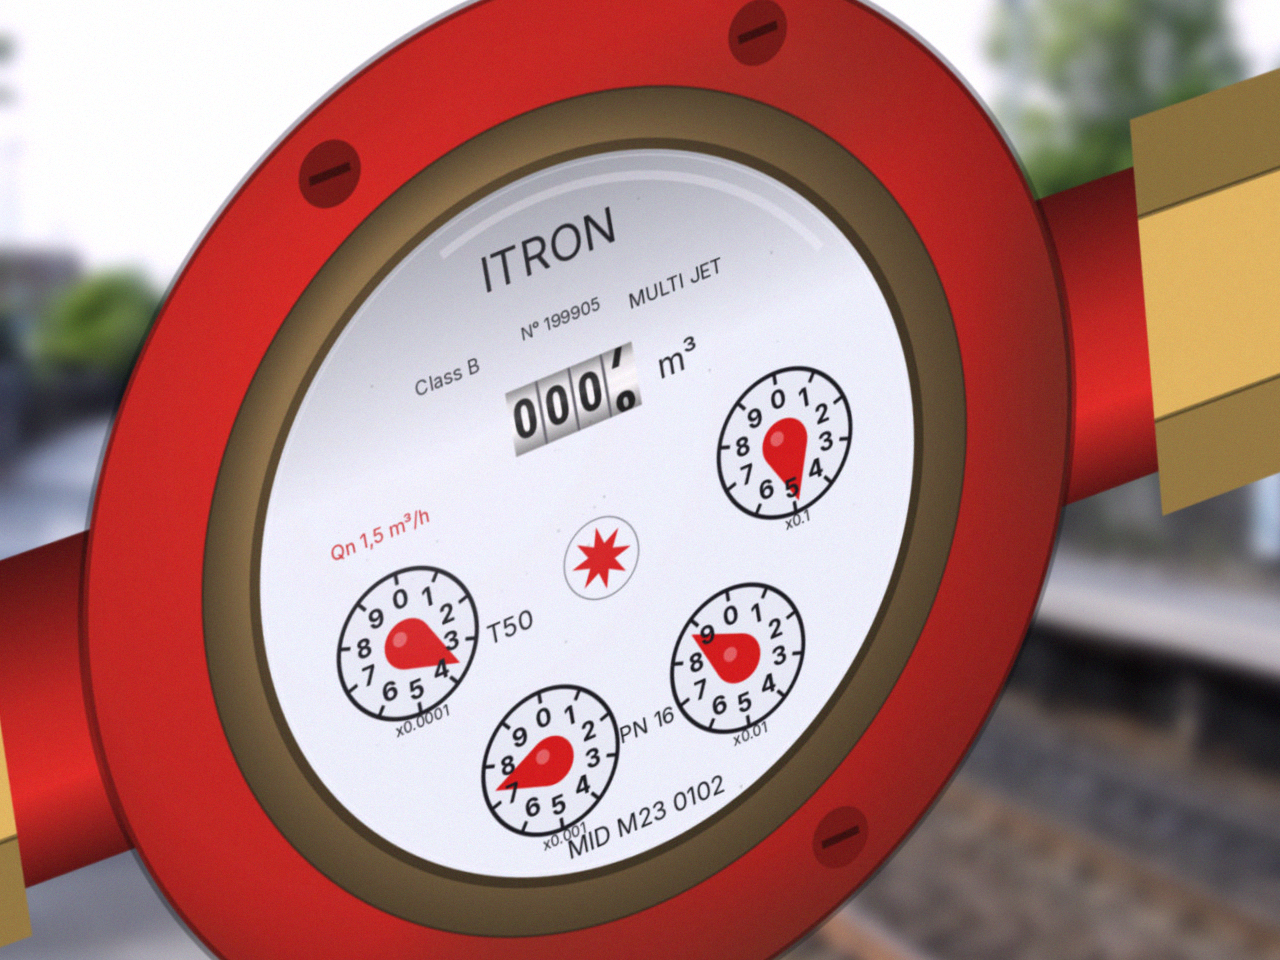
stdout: 7.4873 m³
